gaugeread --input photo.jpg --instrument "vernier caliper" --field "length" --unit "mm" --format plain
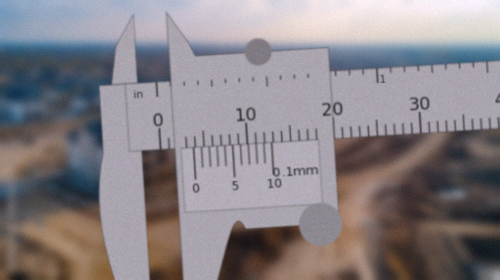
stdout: 3.8 mm
